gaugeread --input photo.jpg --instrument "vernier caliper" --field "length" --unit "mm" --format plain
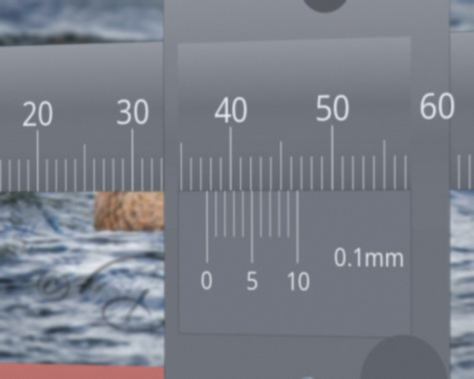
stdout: 37.6 mm
